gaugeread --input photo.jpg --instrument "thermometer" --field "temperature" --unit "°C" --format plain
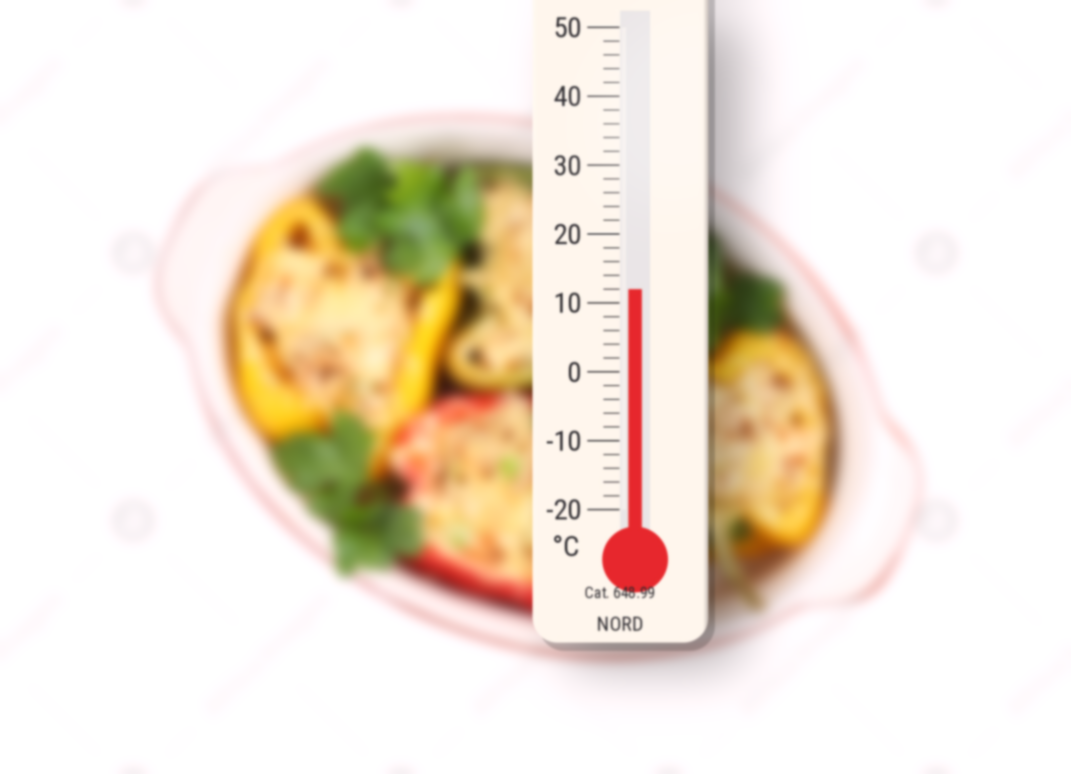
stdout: 12 °C
